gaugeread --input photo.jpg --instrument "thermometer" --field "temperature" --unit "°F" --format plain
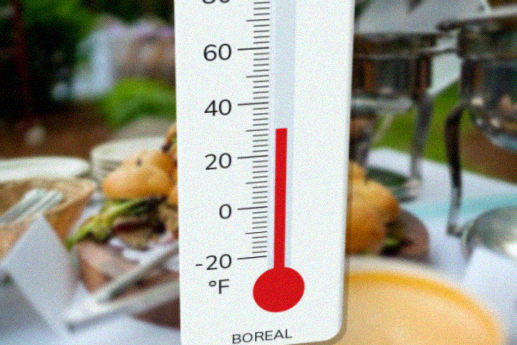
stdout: 30 °F
